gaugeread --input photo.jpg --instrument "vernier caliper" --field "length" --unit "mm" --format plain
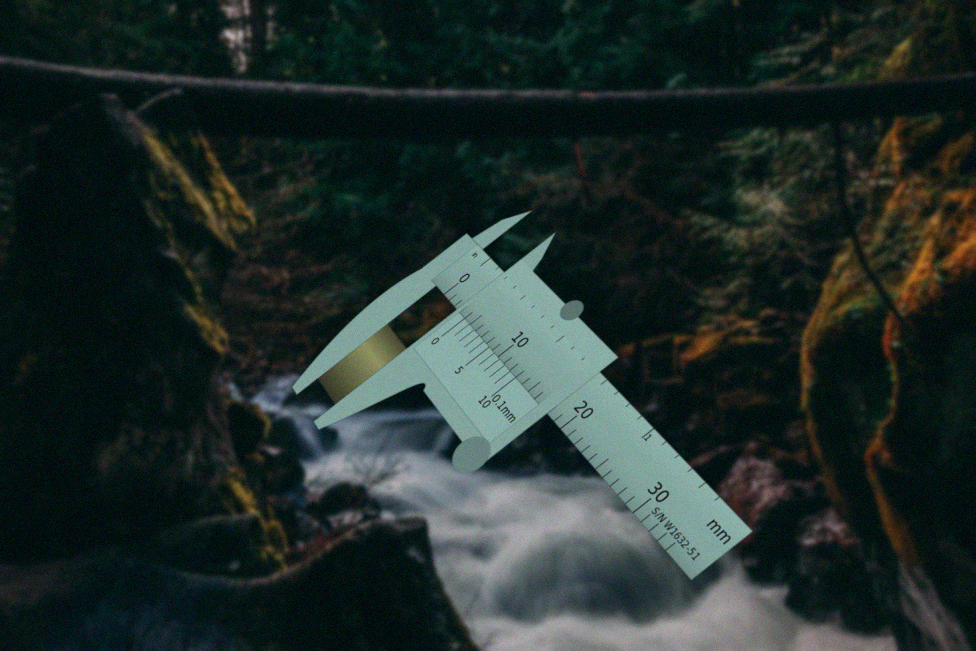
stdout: 4.0 mm
